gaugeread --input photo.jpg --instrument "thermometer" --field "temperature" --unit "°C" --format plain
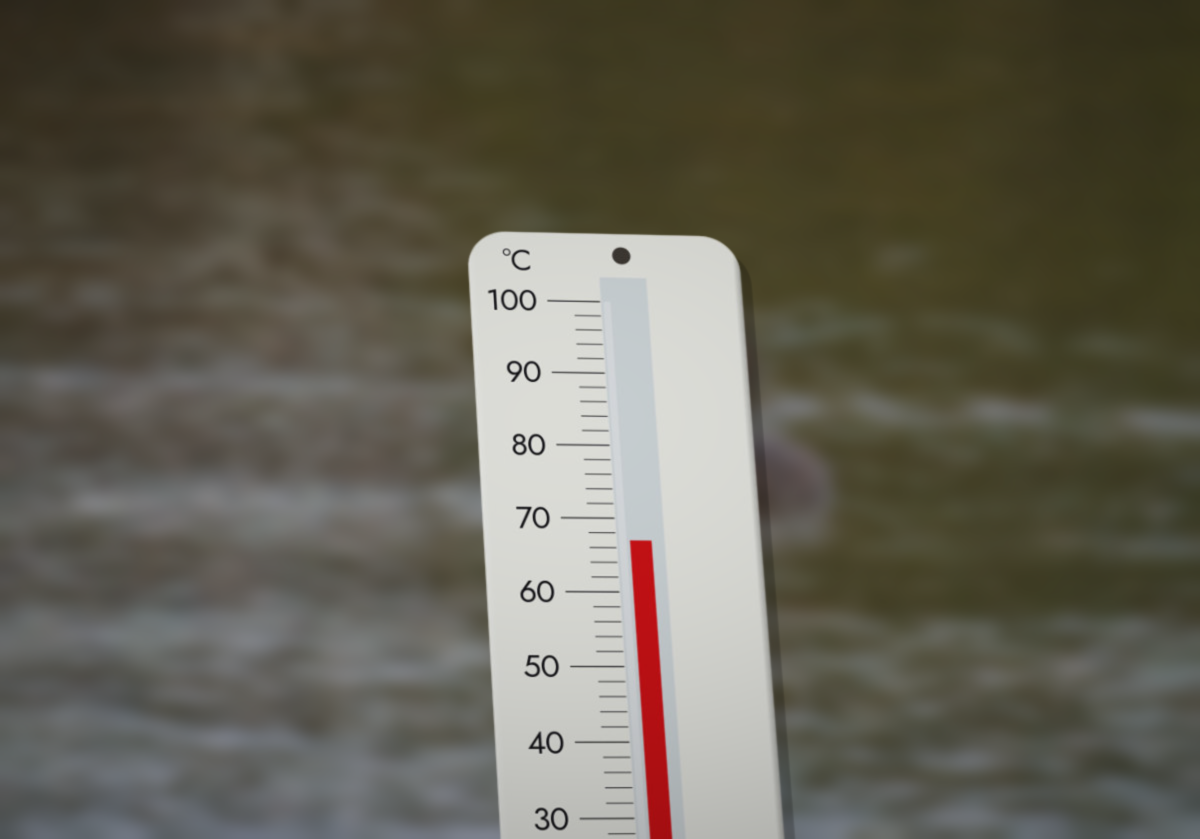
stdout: 67 °C
